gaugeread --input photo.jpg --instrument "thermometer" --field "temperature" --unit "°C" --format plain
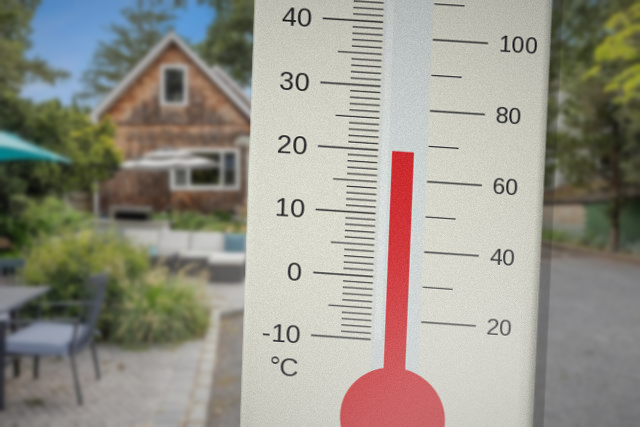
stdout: 20 °C
